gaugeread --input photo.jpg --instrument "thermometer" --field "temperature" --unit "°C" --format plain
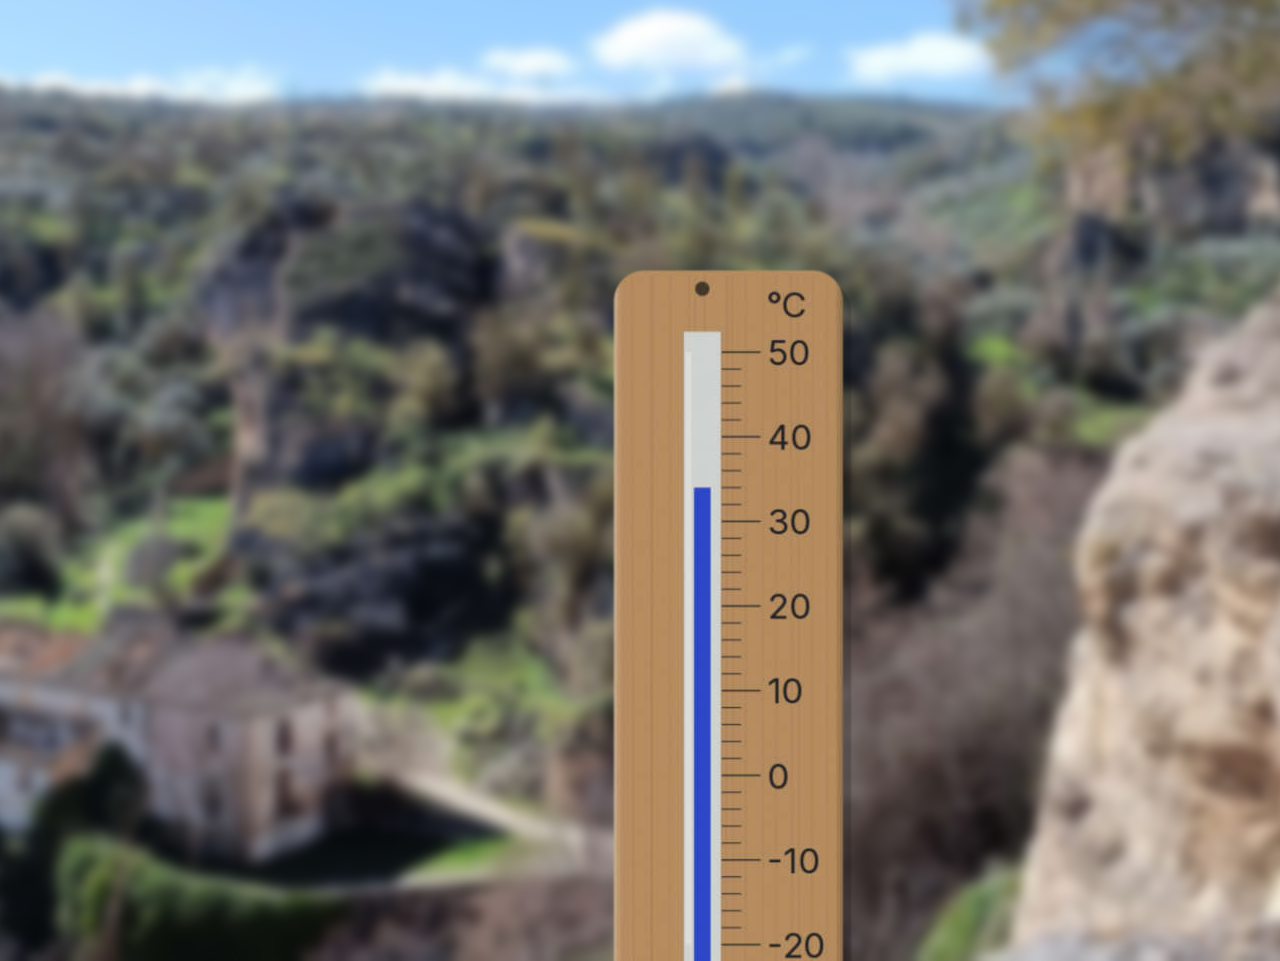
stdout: 34 °C
